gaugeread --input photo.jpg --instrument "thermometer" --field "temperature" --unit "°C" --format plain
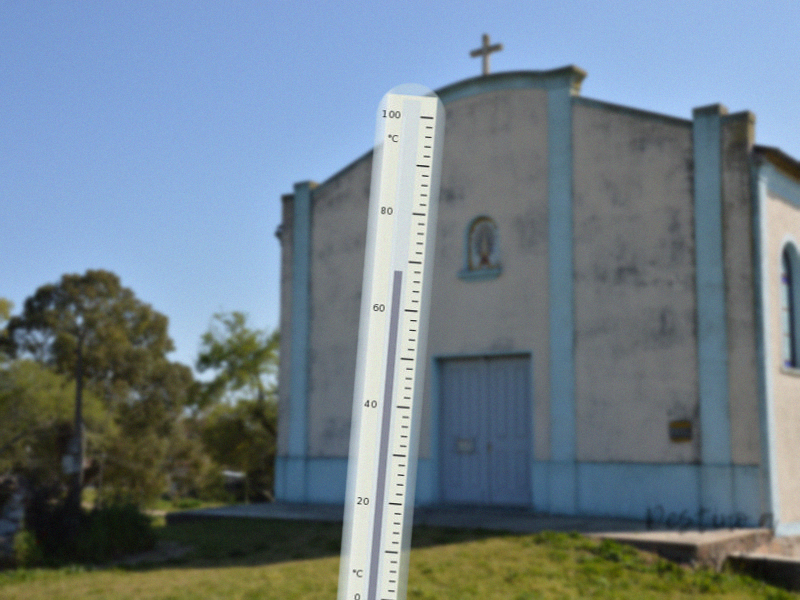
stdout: 68 °C
